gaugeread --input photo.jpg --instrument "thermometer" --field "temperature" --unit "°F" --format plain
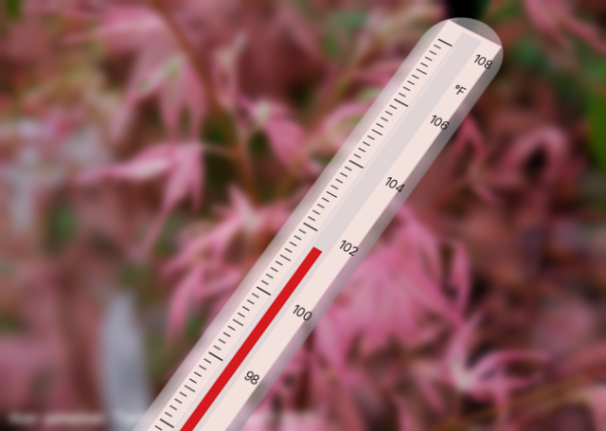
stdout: 101.6 °F
